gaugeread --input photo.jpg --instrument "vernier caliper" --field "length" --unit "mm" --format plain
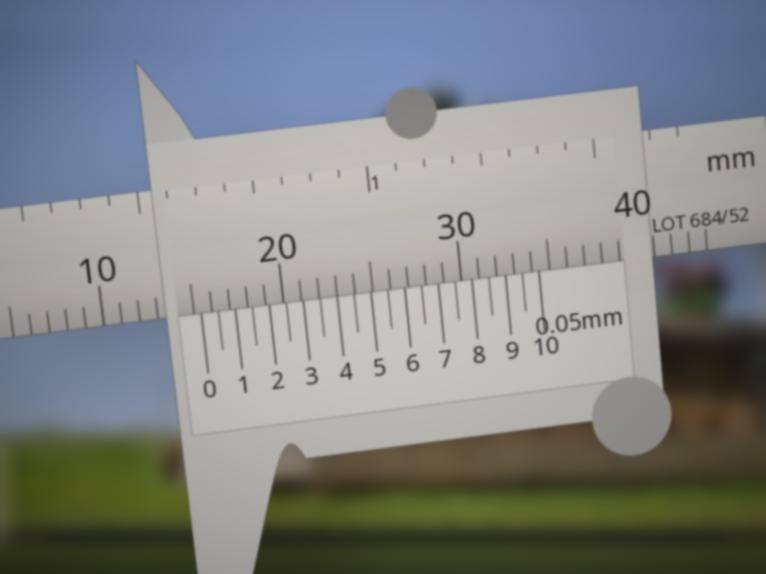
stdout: 15.4 mm
